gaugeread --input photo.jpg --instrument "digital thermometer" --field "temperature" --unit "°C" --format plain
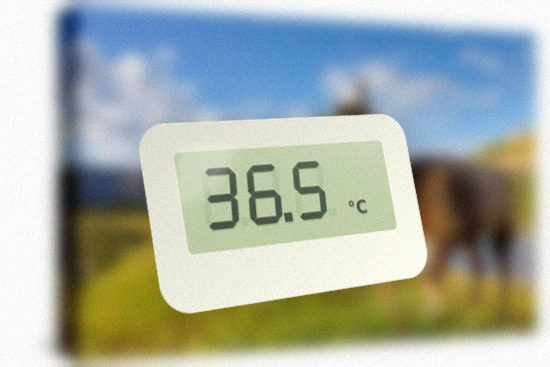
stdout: 36.5 °C
